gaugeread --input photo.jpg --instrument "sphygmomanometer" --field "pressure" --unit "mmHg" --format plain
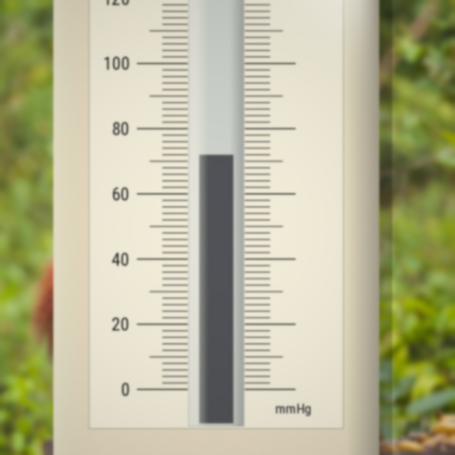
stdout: 72 mmHg
